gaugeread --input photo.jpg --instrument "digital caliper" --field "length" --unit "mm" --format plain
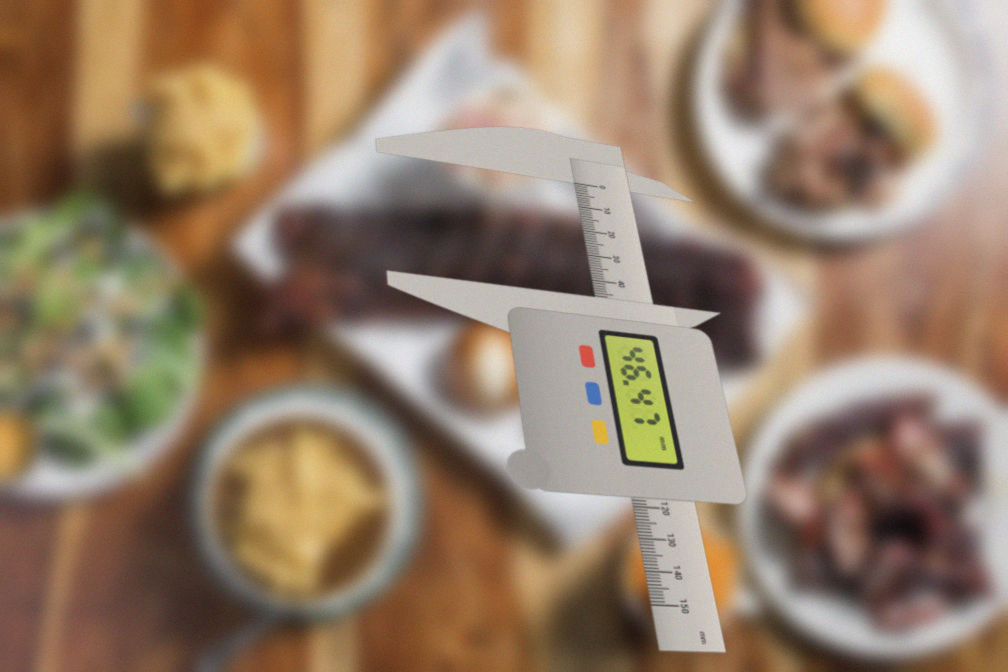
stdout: 46.47 mm
